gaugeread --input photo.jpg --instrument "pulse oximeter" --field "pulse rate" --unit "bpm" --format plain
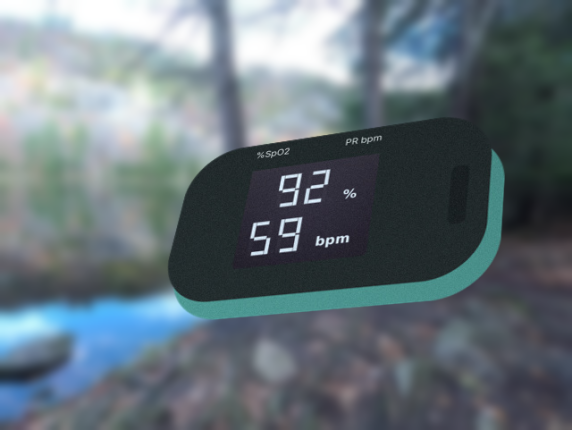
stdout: 59 bpm
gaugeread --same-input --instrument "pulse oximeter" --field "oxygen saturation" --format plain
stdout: 92 %
